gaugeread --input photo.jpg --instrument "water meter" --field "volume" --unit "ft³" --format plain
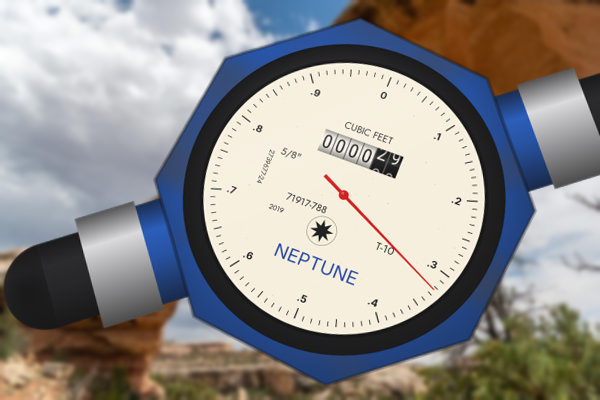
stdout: 29.32 ft³
